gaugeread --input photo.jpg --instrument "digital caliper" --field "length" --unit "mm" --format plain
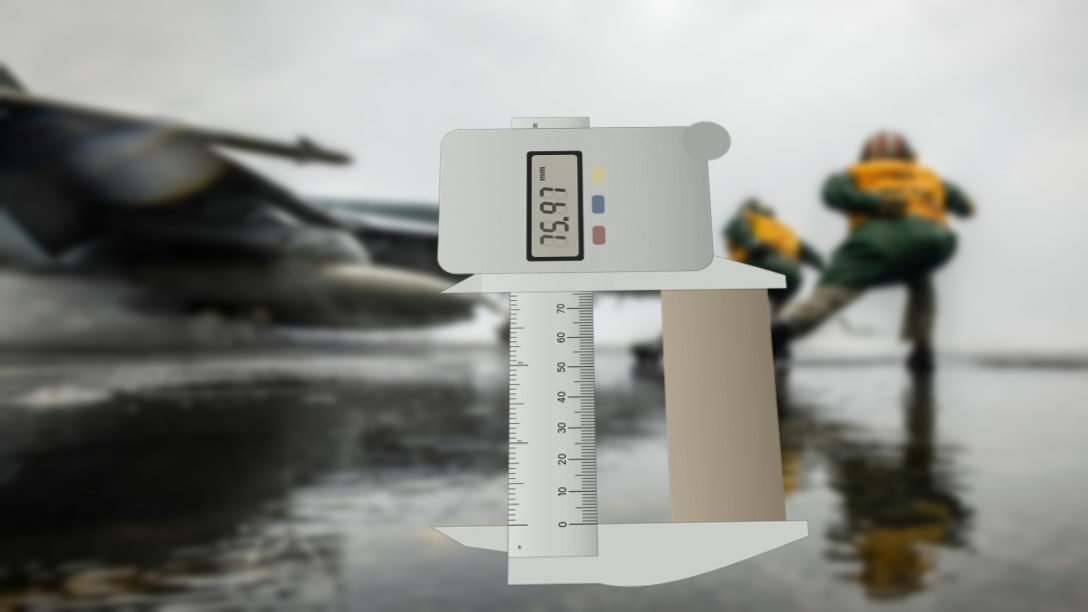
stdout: 75.97 mm
